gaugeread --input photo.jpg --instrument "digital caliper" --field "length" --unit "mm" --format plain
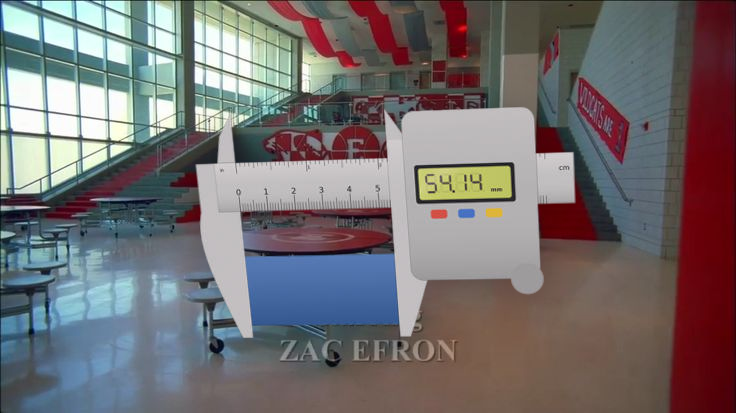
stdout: 54.14 mm
